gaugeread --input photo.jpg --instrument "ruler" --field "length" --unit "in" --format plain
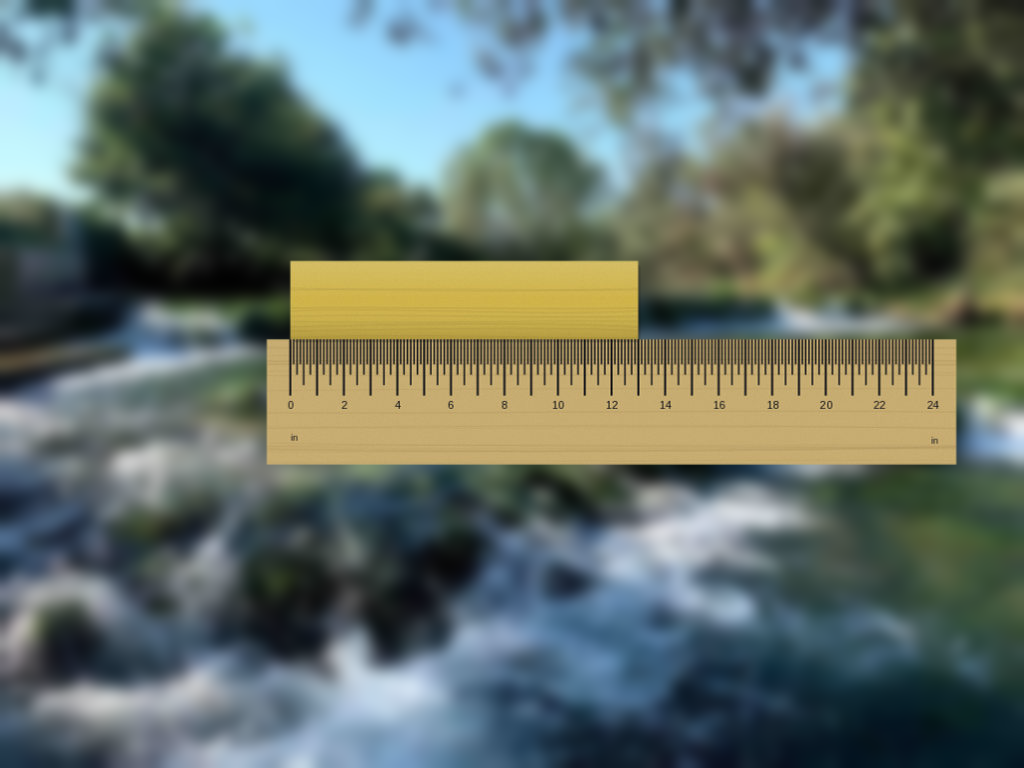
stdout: 13 in
